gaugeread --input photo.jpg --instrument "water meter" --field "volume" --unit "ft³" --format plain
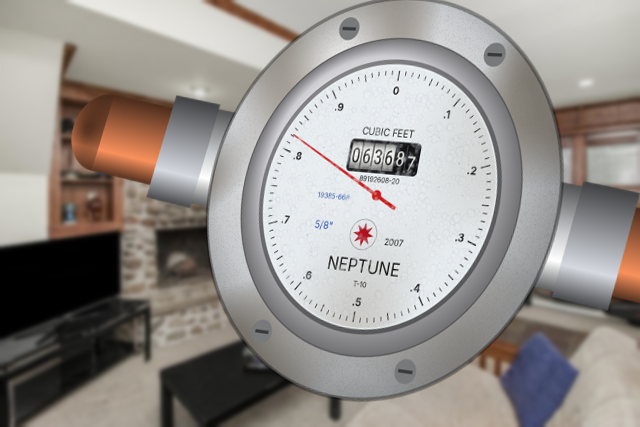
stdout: 63686.82 ft³
